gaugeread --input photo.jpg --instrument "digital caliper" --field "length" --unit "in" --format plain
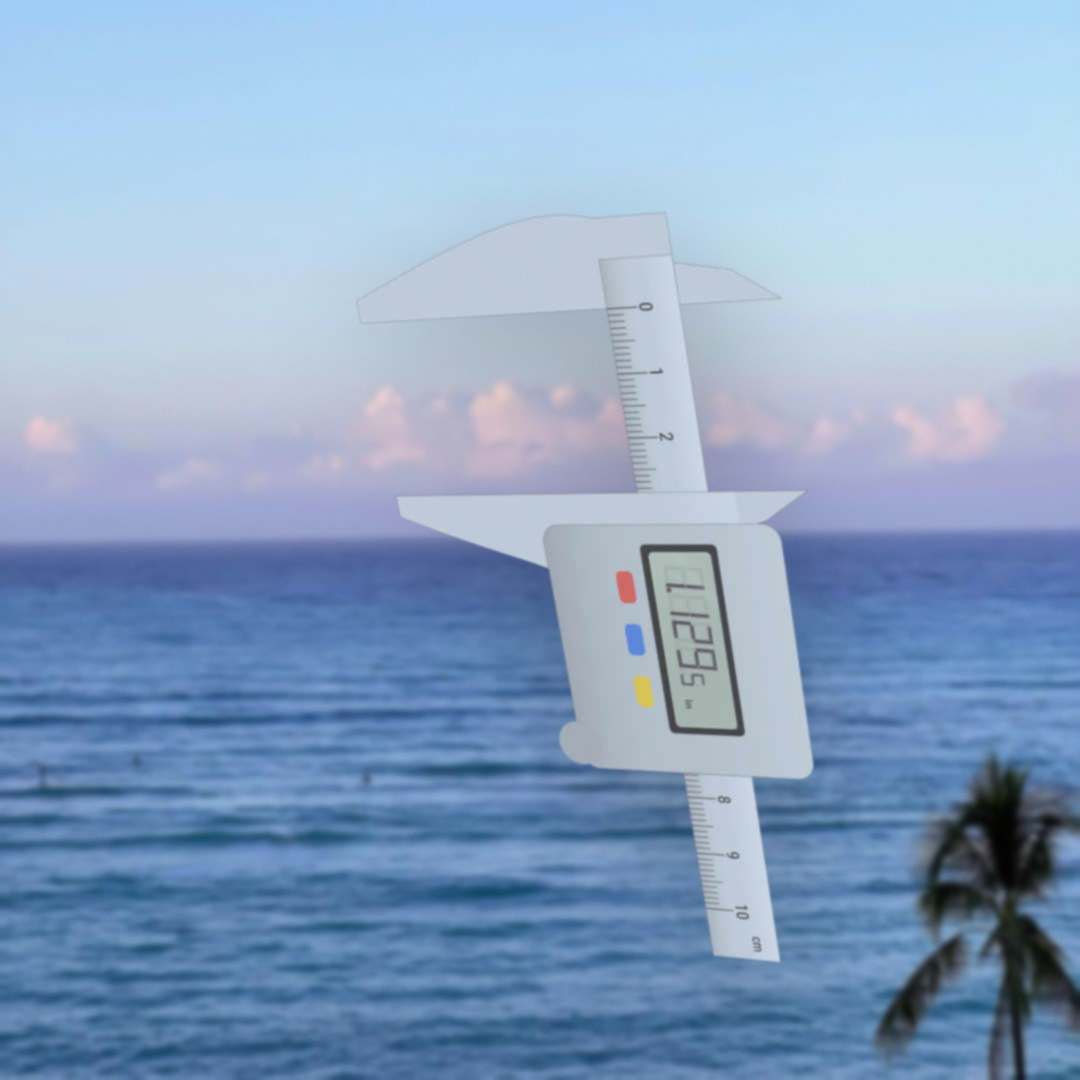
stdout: 1.1295 in
